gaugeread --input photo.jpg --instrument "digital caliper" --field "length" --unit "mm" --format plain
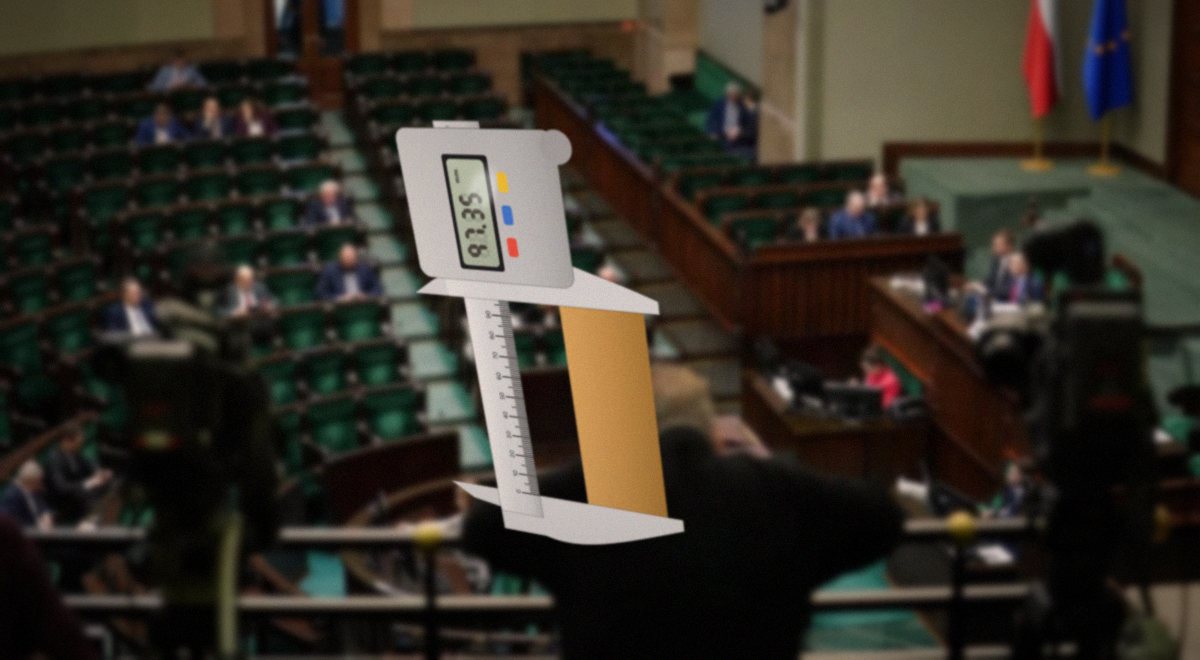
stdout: 97.35 mm
